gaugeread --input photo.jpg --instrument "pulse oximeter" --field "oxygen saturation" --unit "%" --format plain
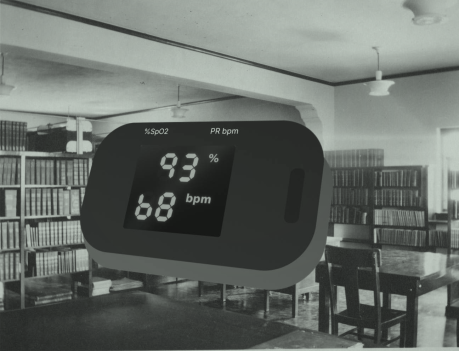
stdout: 93 %
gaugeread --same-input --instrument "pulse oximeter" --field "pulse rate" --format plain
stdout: 68 bpm
